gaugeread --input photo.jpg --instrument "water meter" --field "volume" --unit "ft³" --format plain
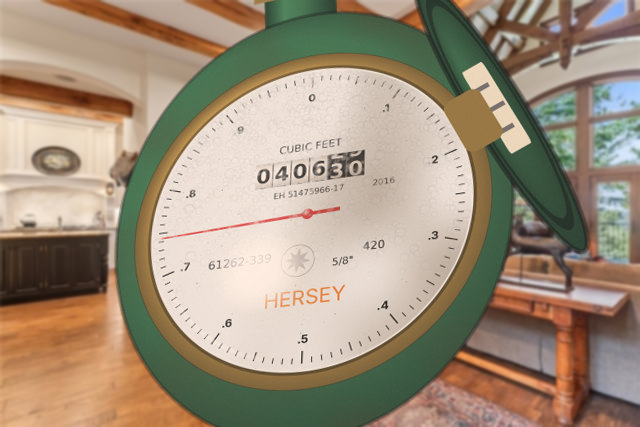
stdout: 40629.74 ft³
